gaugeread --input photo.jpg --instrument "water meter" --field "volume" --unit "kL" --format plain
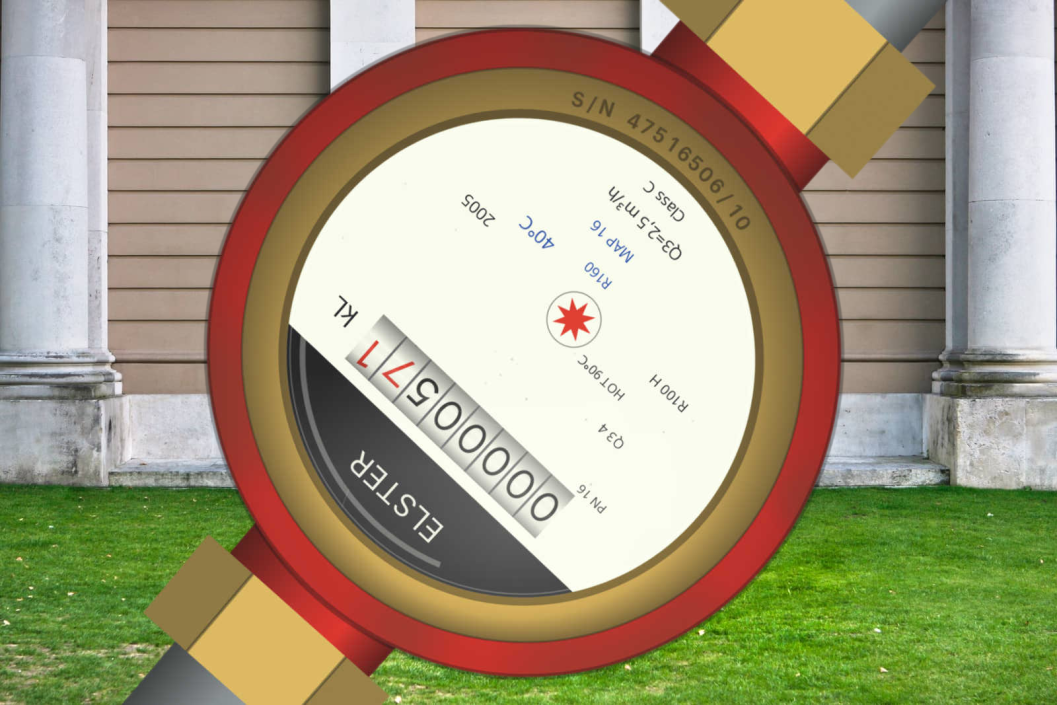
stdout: 5.71 kL
